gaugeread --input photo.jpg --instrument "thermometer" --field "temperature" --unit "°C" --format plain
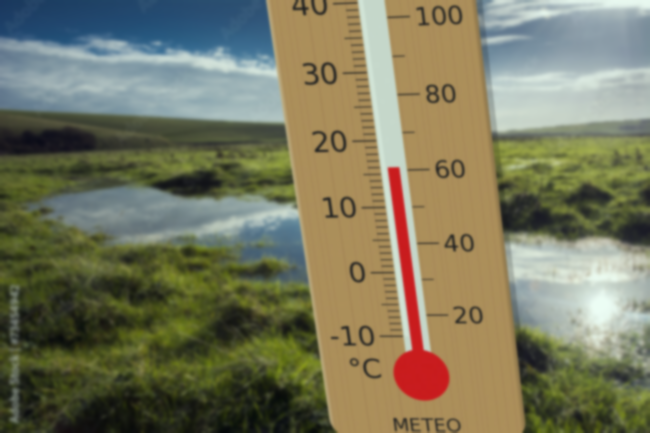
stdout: 16 °C
